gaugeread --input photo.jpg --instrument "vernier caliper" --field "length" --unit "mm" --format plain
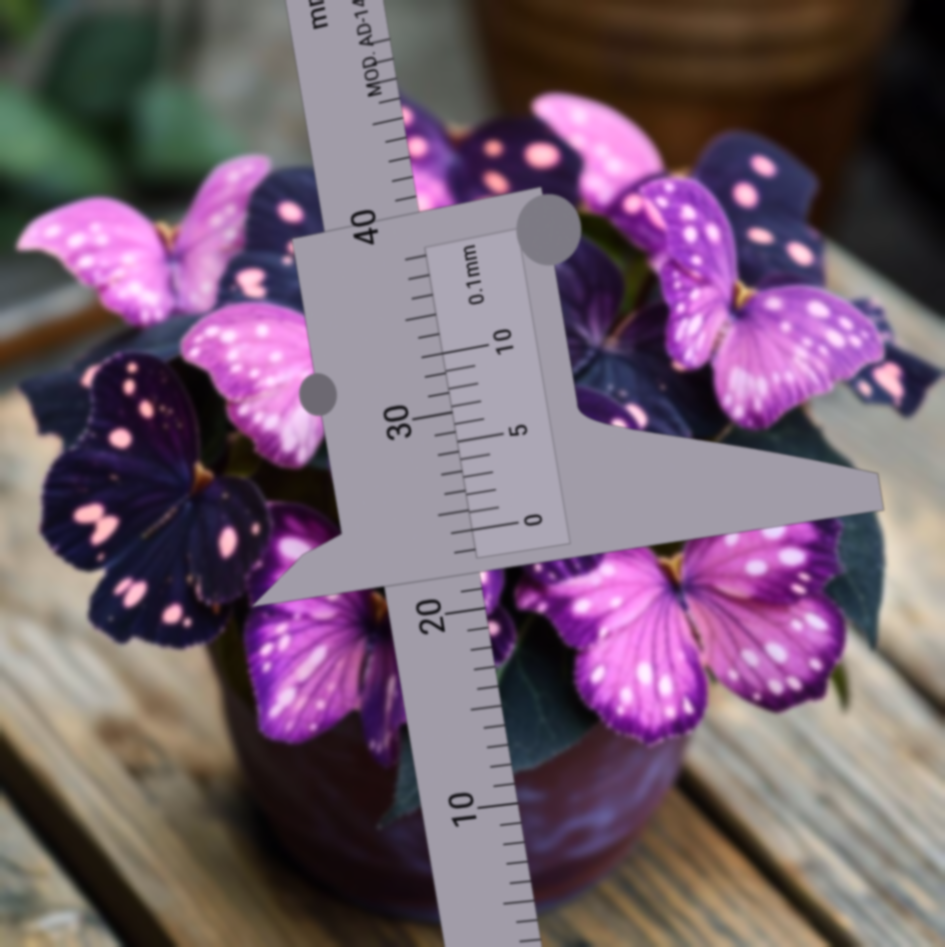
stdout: 24.0 mm
